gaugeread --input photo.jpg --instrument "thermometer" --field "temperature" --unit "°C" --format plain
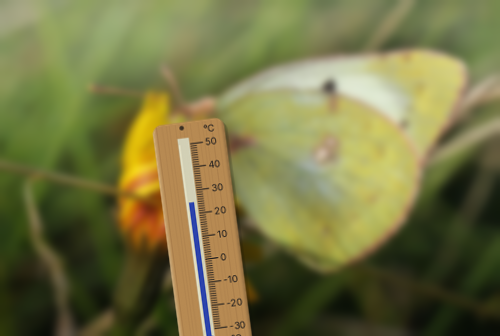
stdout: 25 °C
